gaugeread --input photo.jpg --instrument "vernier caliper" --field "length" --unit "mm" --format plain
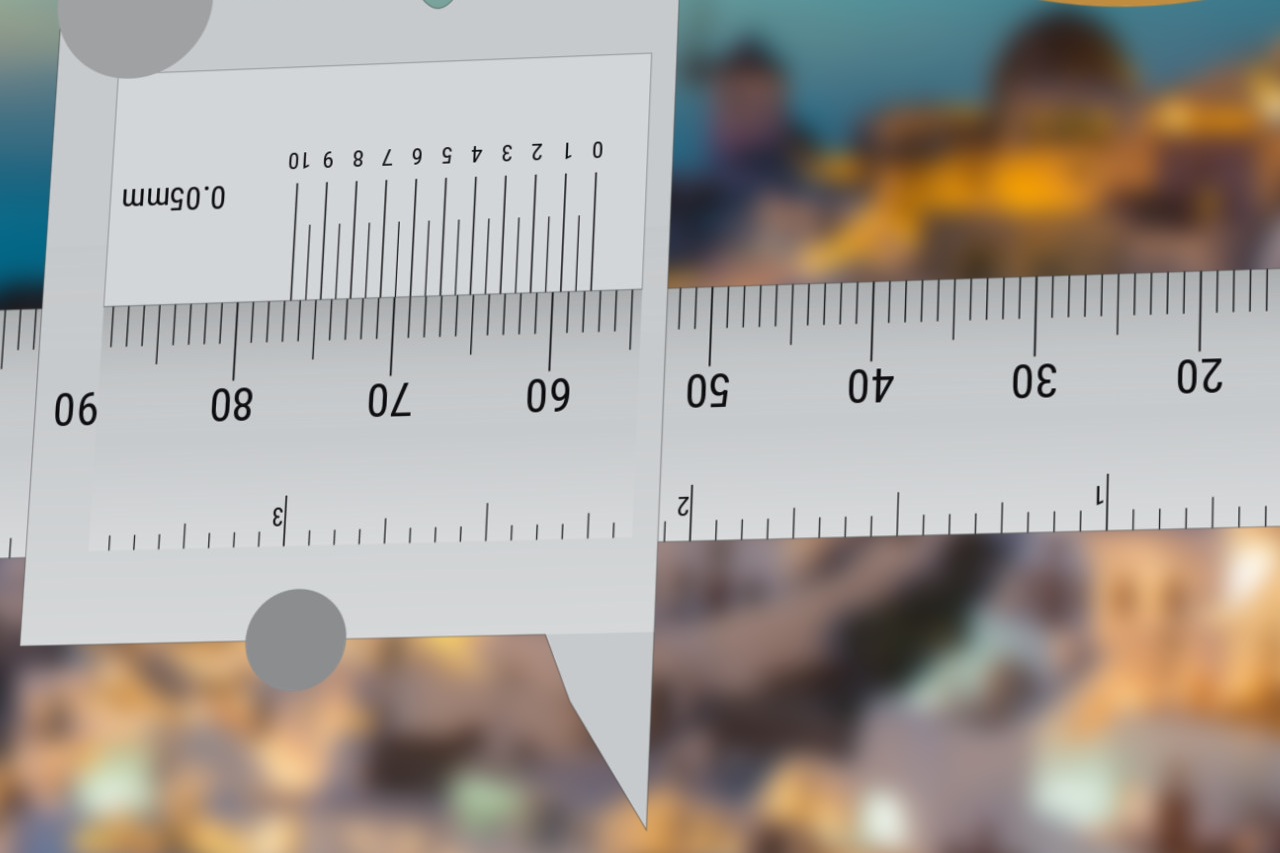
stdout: 57.6 mm
